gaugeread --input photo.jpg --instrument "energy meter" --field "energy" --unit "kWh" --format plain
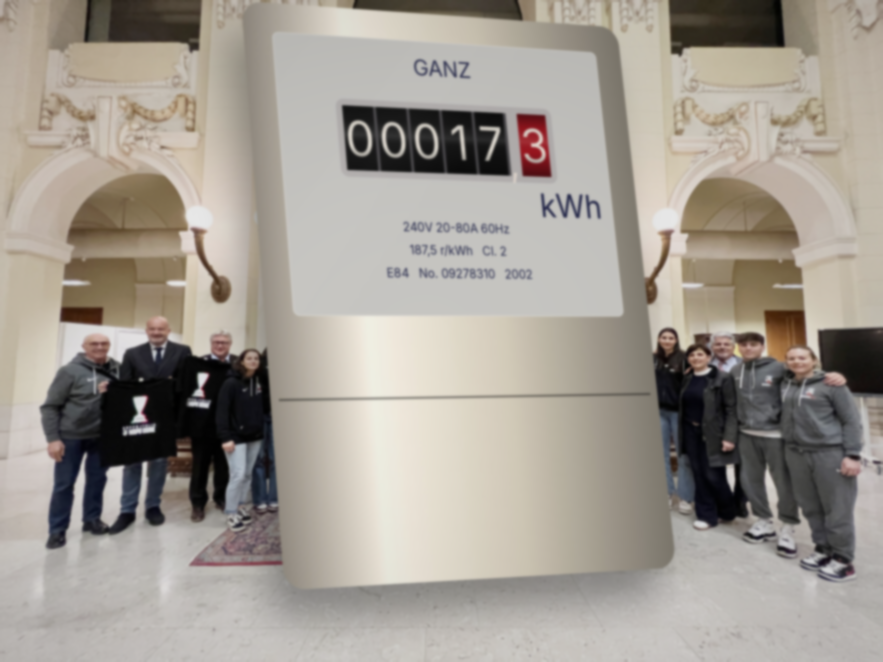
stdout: 17.3 kWh
